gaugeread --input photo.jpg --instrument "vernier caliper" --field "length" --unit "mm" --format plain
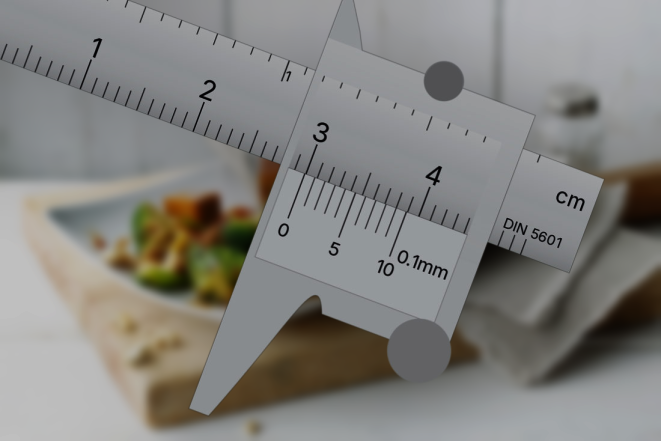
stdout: 29.9 mm
